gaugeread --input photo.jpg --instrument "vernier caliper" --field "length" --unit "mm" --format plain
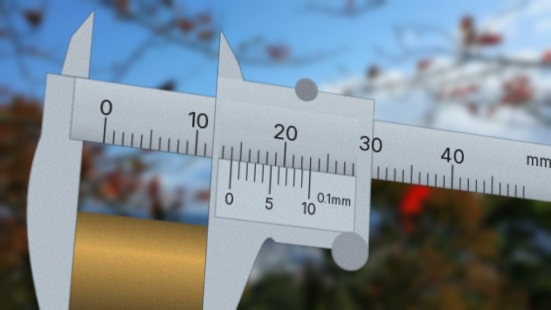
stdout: 14.0 mm
